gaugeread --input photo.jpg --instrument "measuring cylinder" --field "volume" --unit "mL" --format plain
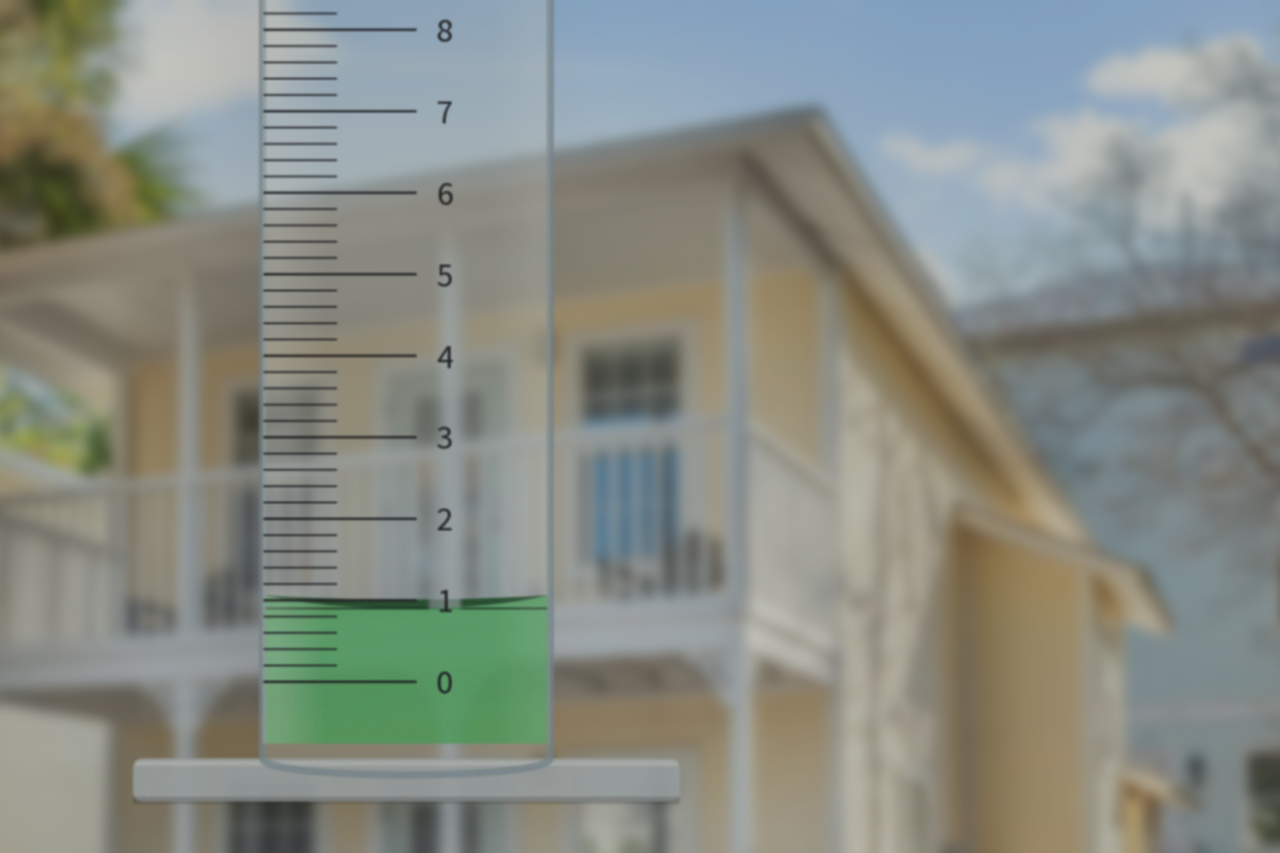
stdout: 0.9 mL
